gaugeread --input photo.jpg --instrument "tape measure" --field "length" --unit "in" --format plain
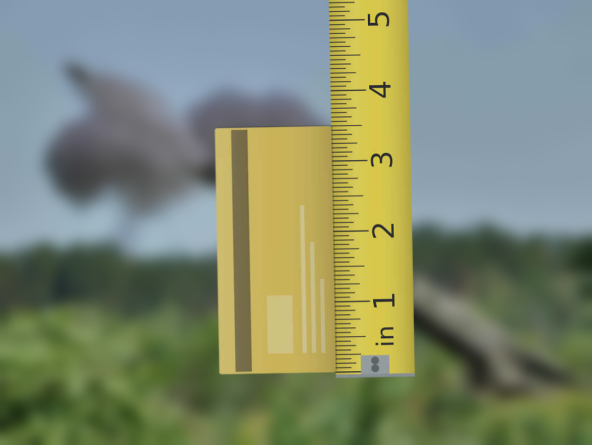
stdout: 3.5 in
